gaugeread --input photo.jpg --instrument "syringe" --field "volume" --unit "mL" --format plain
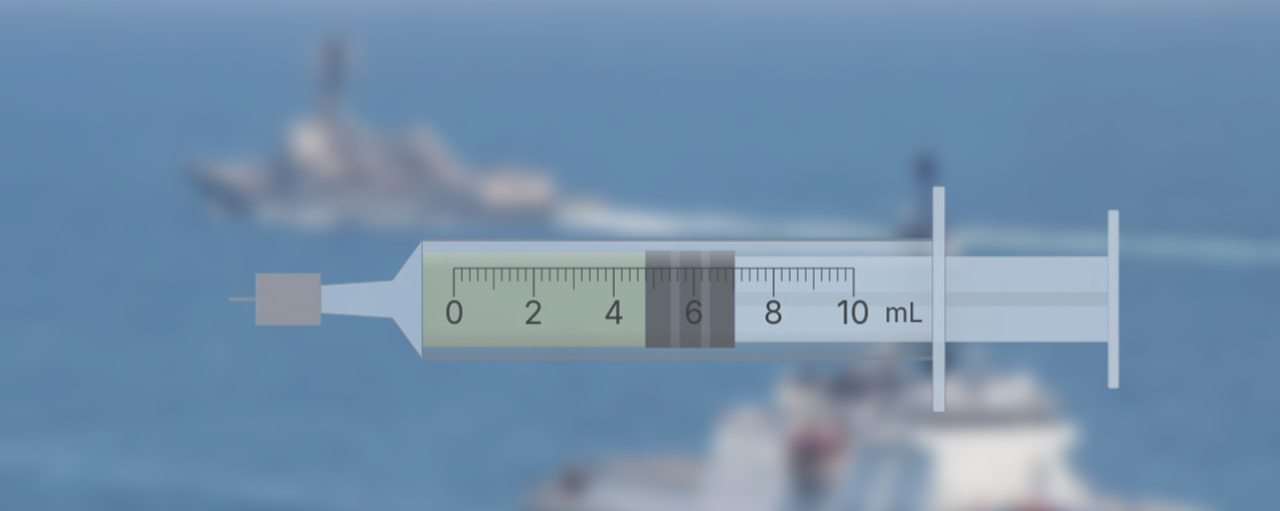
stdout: 4.8 mL
